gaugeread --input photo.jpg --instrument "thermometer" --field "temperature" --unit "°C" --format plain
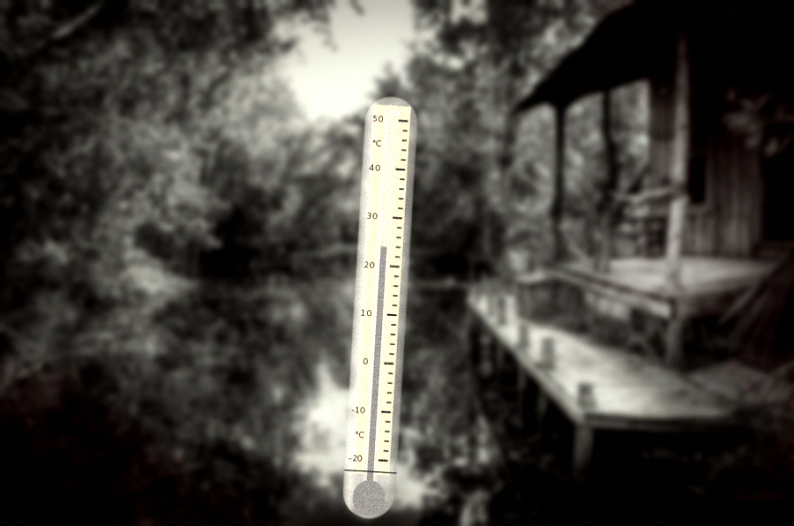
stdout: 24 °C
